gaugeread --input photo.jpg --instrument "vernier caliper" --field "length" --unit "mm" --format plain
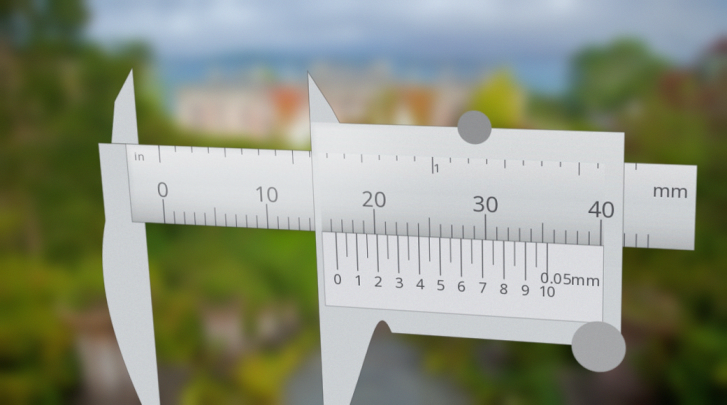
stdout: 16.4 mm
